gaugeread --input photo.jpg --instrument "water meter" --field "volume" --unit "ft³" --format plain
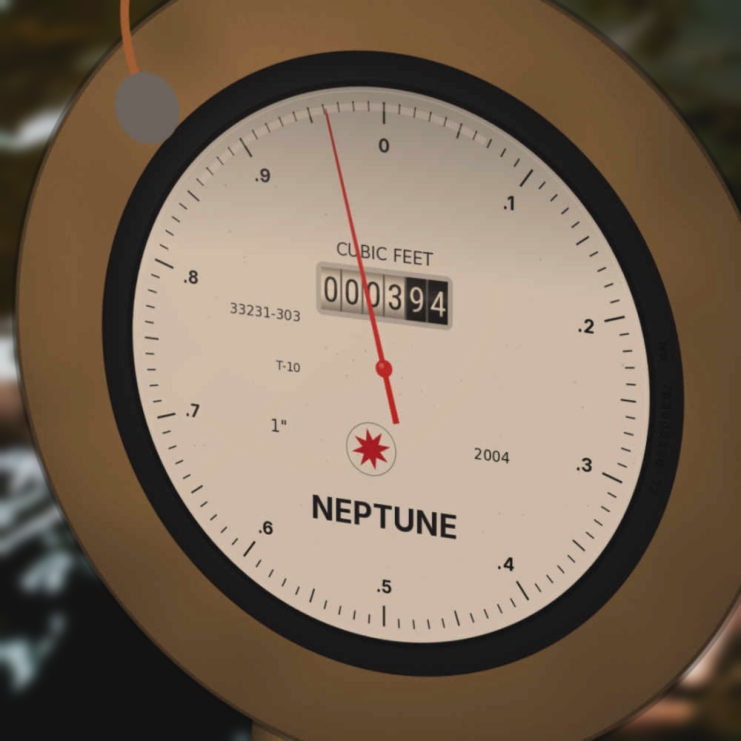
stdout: 393.96 ft³
